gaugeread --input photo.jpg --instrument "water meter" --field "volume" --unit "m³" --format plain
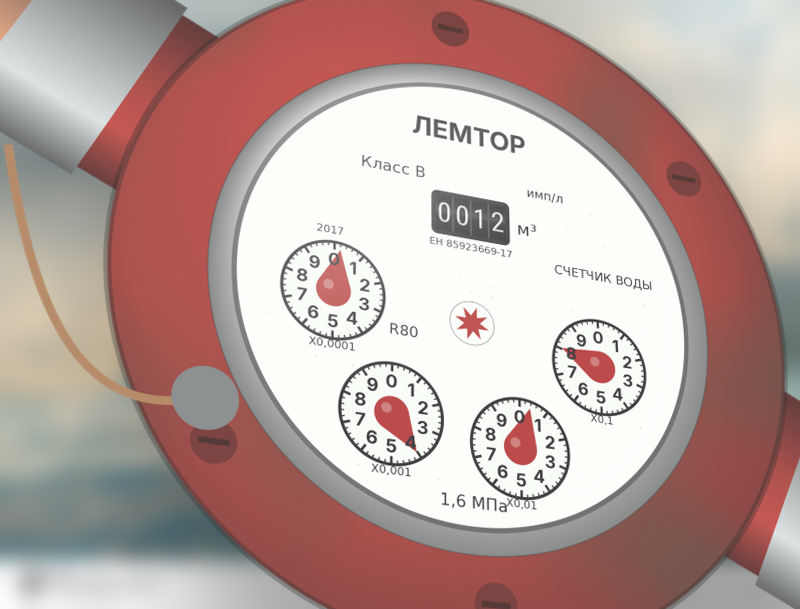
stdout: 12.8040 m³
